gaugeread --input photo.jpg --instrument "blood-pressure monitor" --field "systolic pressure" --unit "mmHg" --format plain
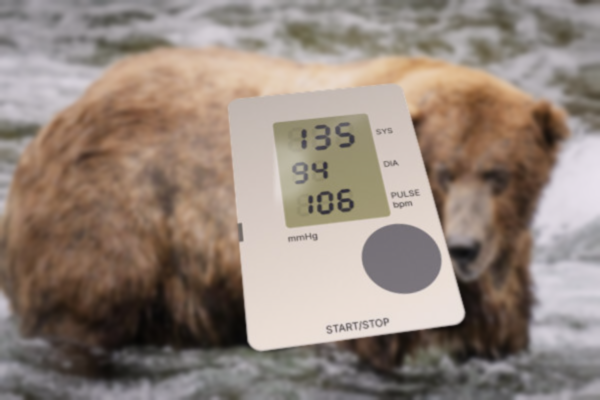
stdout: 135 mmHg
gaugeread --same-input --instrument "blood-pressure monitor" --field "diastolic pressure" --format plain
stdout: 94 mmHg
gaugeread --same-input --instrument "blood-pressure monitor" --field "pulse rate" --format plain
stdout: 106 bpm
